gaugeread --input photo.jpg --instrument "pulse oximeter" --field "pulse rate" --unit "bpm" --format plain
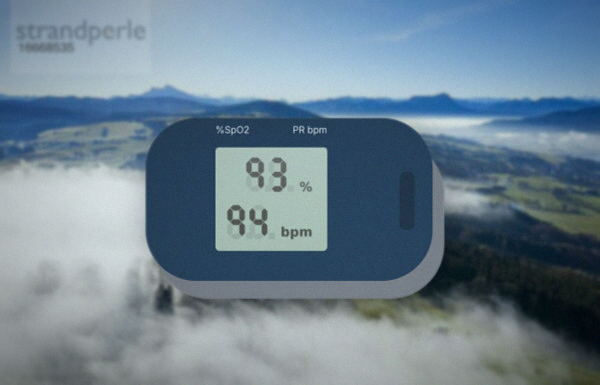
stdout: 94 bpm
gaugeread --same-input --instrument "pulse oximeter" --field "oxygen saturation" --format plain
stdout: 93 %
